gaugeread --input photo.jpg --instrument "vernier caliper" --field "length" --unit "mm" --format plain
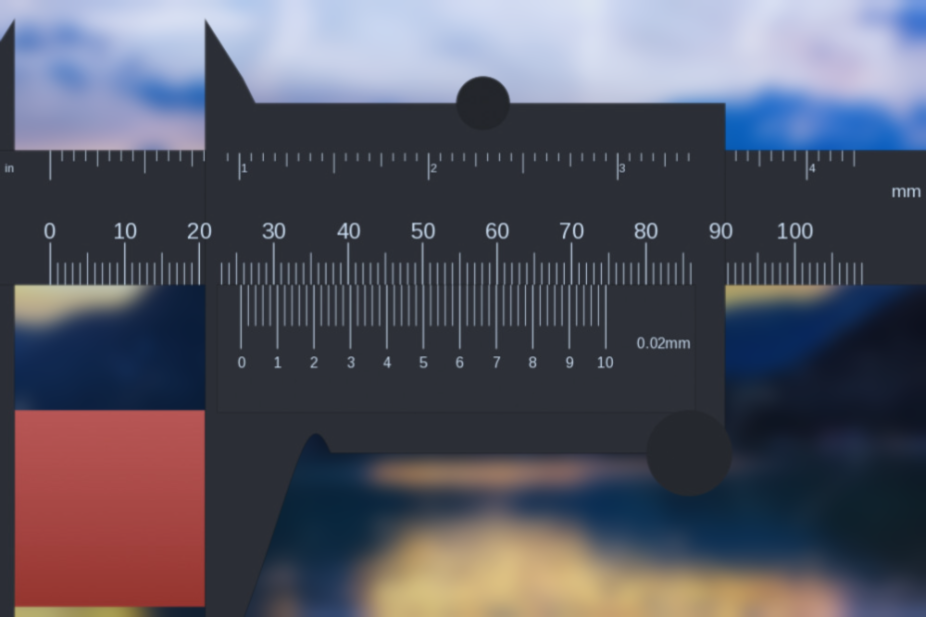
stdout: 25.6 mm
